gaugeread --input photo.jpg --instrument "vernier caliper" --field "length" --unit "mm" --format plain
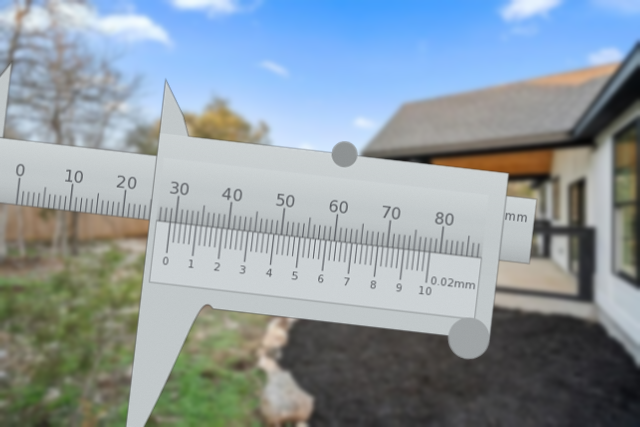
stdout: 29.0 mm
